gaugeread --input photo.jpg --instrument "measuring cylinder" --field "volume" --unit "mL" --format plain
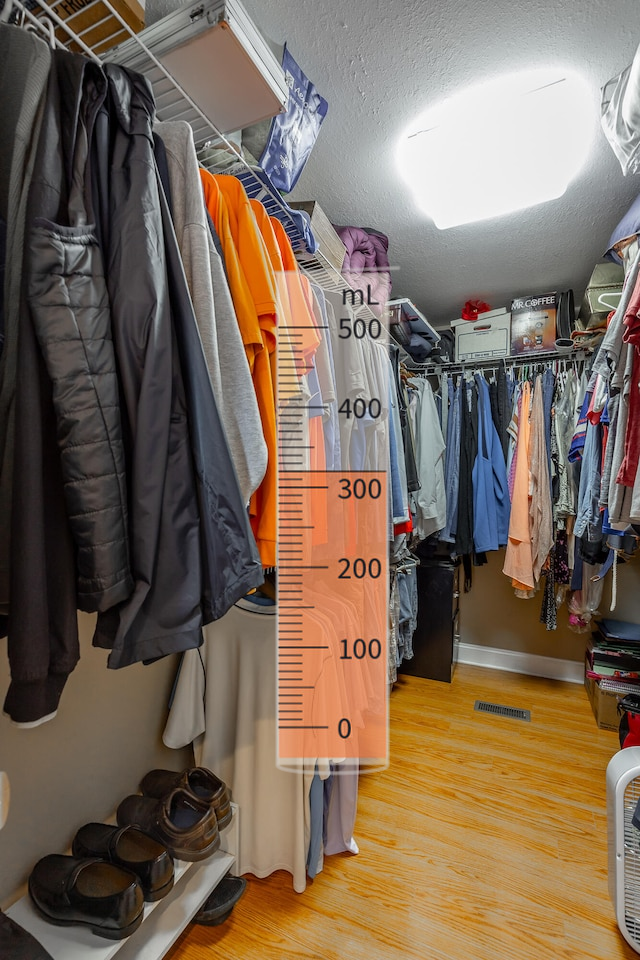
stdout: 320 mL
